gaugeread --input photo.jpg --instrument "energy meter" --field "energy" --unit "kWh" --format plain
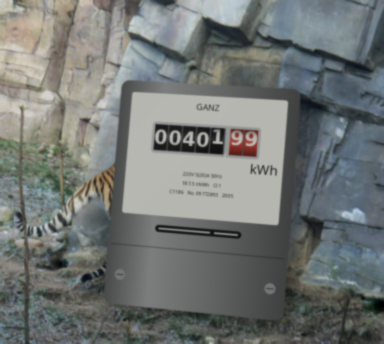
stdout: 401.99 kWh
